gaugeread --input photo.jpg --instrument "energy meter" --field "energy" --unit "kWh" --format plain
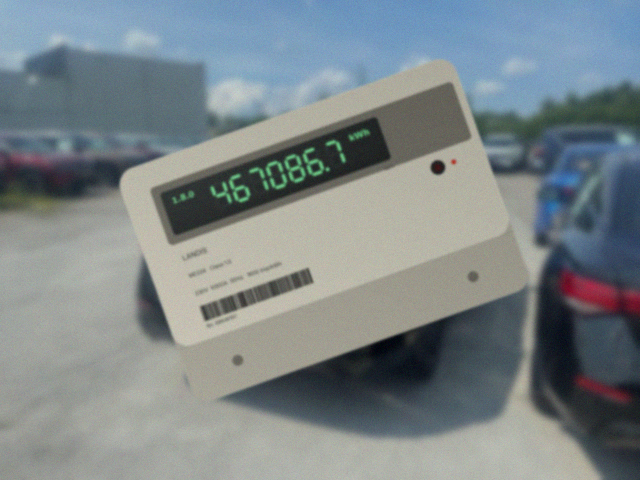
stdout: 467086.7 kWh
